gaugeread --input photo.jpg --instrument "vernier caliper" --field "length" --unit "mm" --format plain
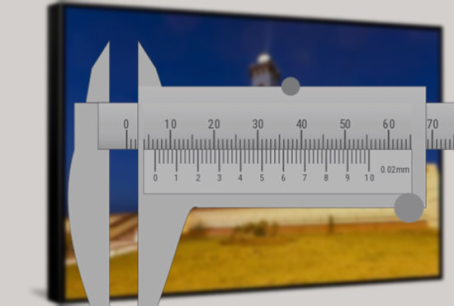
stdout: 6.5 mm
